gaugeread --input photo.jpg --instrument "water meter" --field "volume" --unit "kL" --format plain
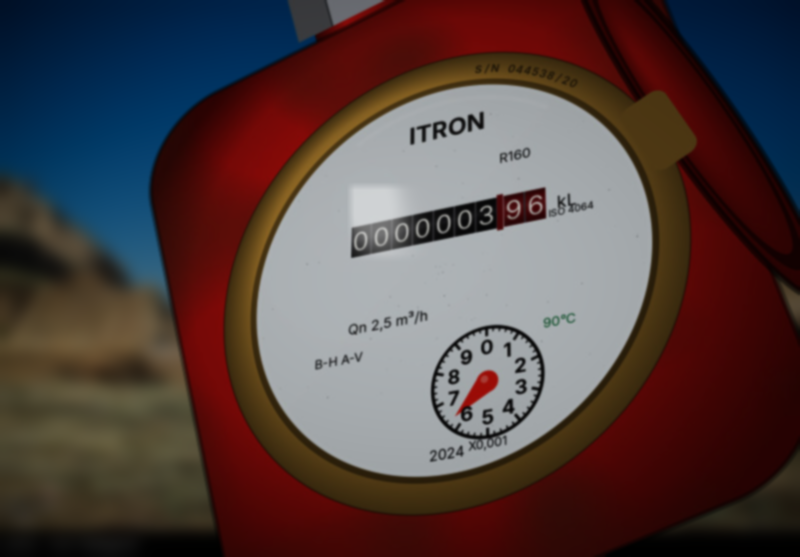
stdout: 3.966 kL
